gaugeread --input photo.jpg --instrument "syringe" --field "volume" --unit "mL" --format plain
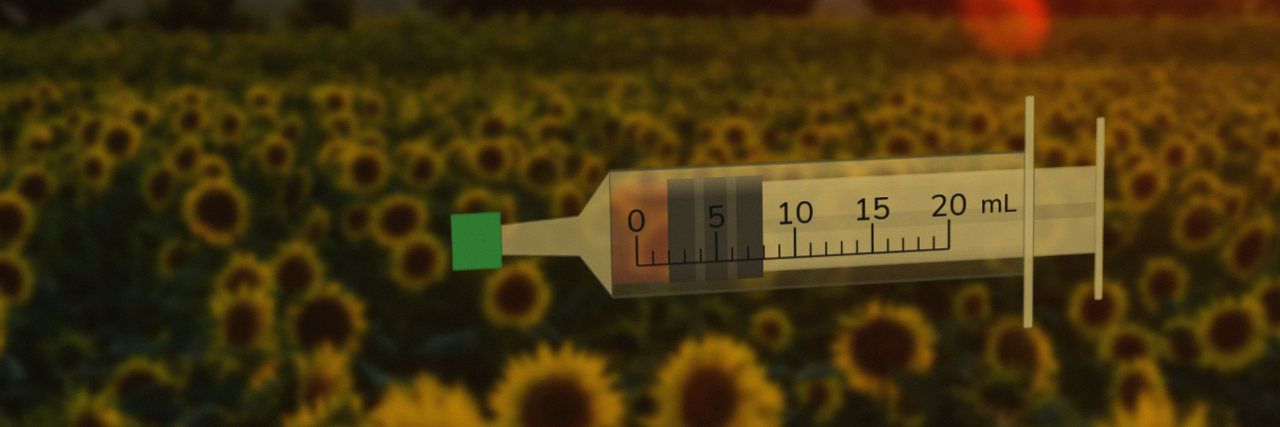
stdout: 2 mL
